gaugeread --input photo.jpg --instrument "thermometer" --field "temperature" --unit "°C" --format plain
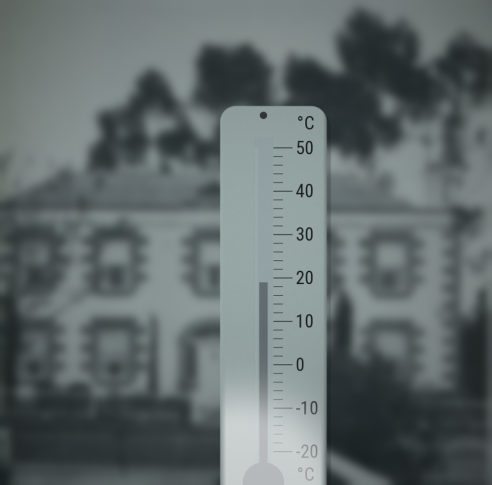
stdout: 19 °C
